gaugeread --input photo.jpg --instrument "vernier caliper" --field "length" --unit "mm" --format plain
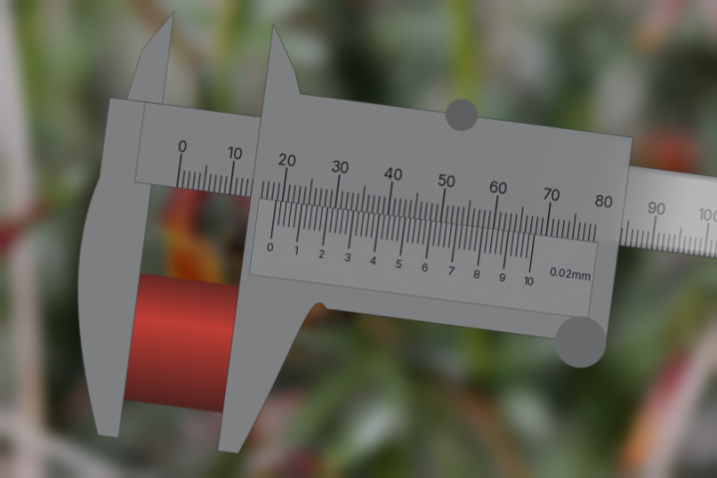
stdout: 18.8 mm
